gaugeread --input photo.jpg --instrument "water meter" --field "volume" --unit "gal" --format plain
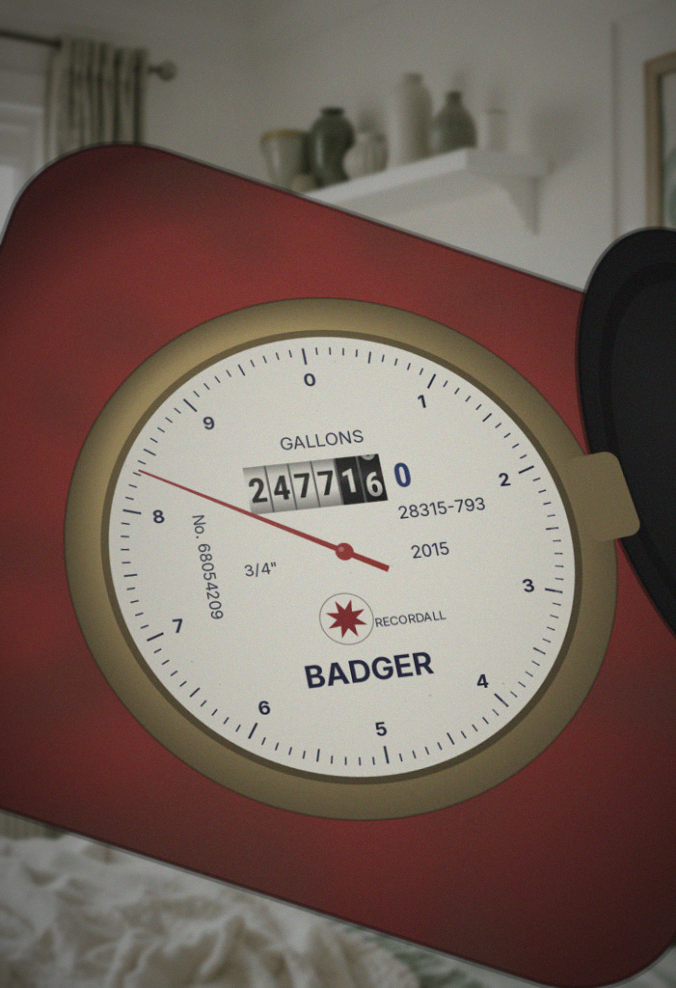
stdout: 2477158.3 gal
